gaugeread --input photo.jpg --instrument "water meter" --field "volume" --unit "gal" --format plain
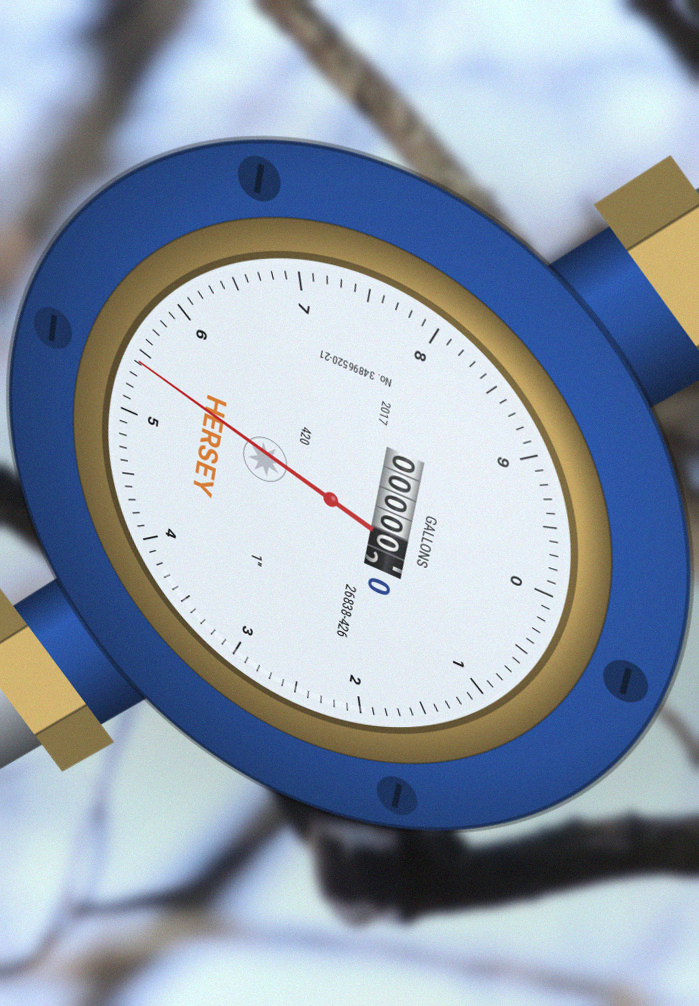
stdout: 15.4 gal
